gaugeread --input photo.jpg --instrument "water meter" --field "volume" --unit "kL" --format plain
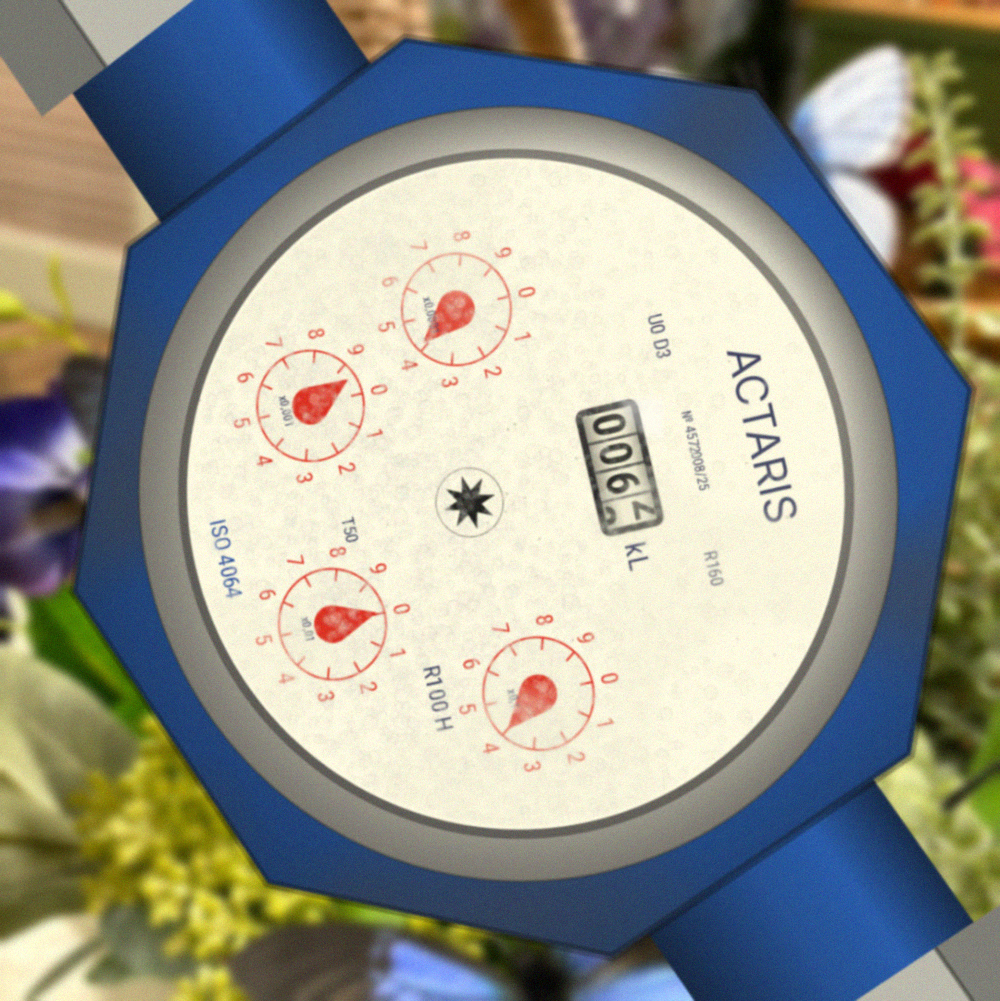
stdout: 62.3994 kL
